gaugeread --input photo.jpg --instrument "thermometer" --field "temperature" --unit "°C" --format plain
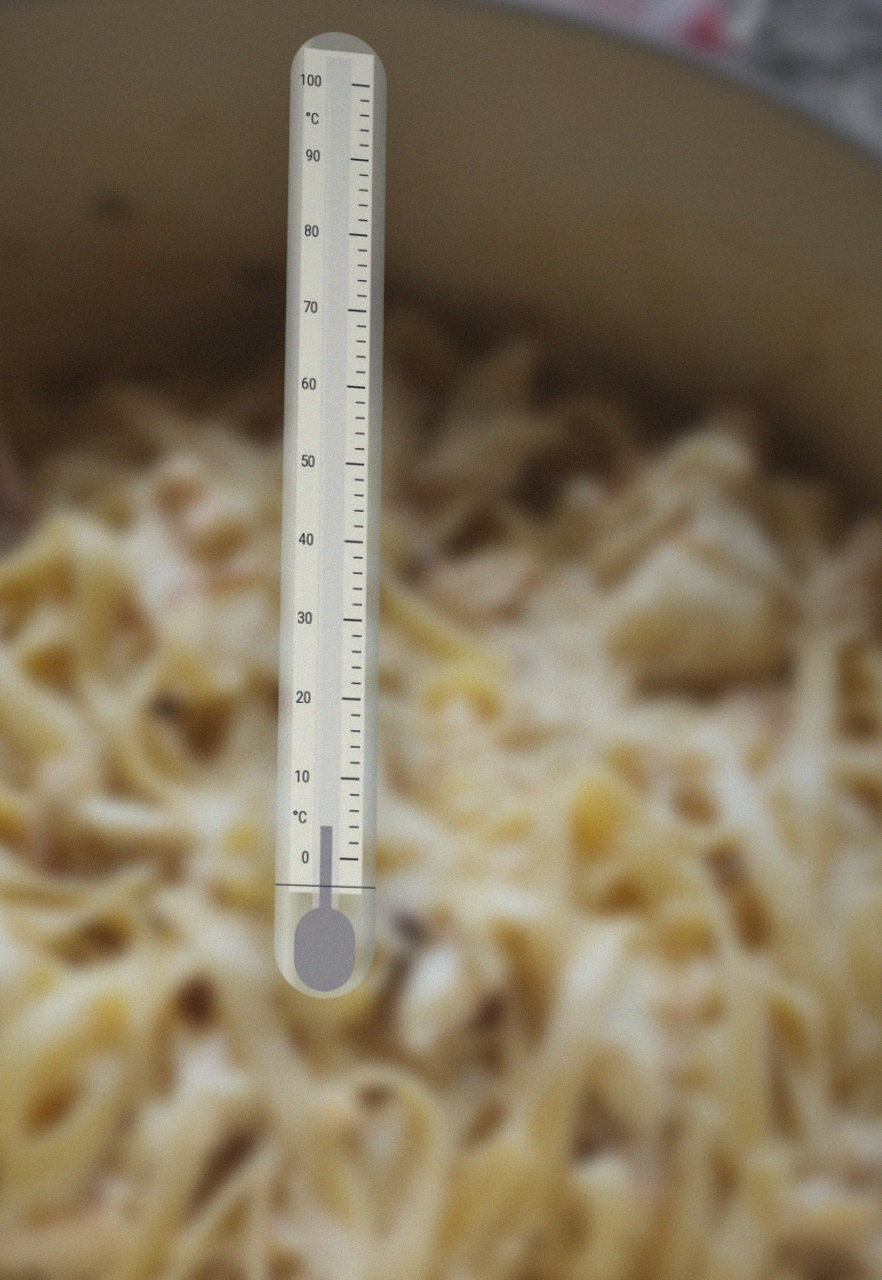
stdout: 4 °C
